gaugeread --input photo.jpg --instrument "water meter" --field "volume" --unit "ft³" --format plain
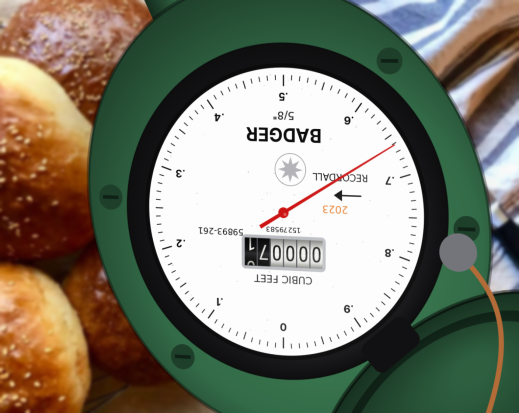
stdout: 70.66 ft³
